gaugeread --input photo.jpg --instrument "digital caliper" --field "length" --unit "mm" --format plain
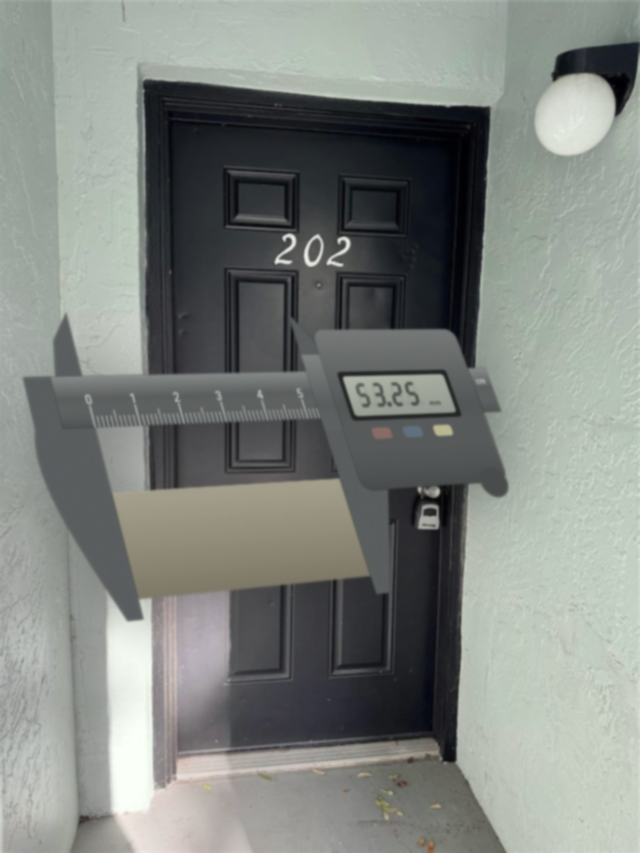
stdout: 53.25 mm
